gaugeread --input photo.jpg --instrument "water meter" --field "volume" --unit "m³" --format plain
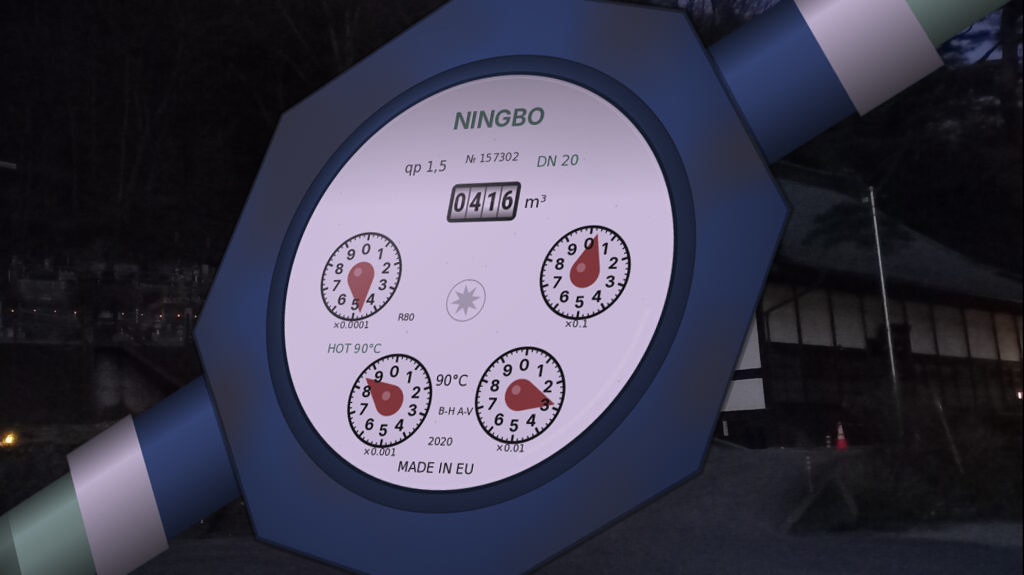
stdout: 416.0284 m³
